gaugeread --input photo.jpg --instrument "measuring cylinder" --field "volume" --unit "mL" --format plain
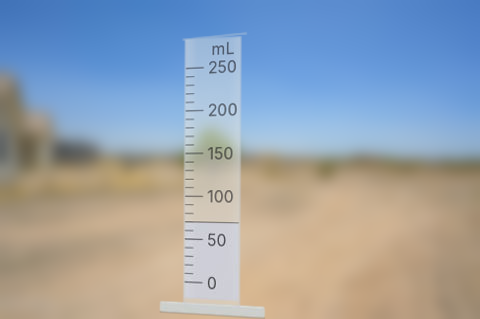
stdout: 70 mL
